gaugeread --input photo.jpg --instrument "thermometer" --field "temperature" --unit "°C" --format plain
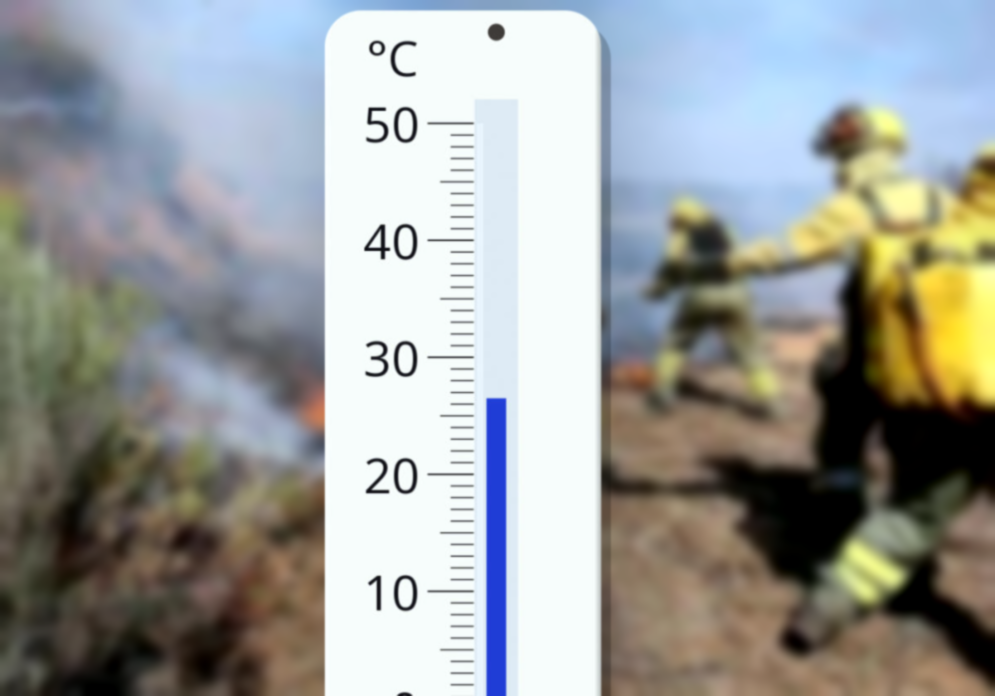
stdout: 26.5 °C
